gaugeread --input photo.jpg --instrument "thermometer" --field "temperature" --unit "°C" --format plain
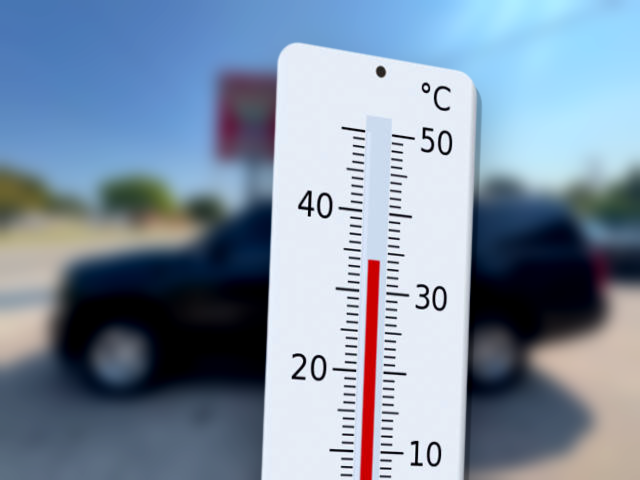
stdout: 34 °C
